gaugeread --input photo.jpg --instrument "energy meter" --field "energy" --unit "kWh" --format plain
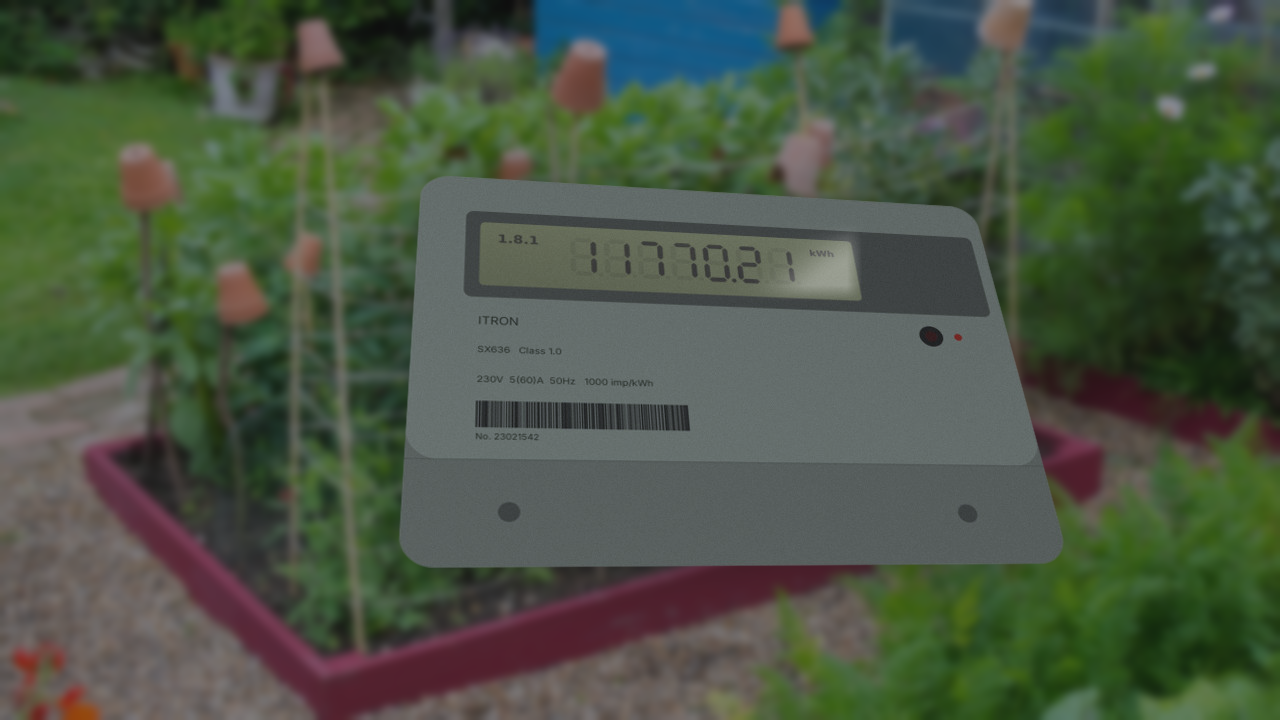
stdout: 11770.21 kWh
